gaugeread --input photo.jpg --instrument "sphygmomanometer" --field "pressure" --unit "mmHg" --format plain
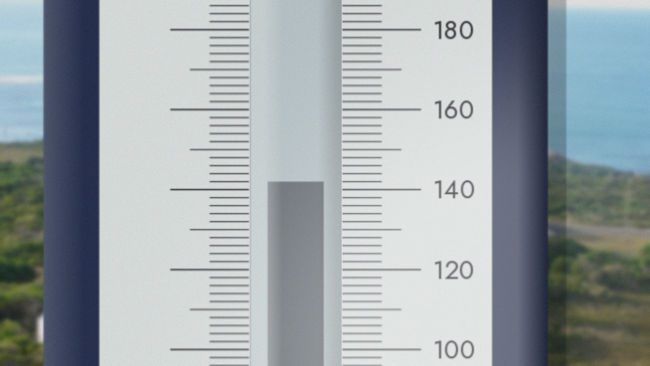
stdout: 142 mmHg
